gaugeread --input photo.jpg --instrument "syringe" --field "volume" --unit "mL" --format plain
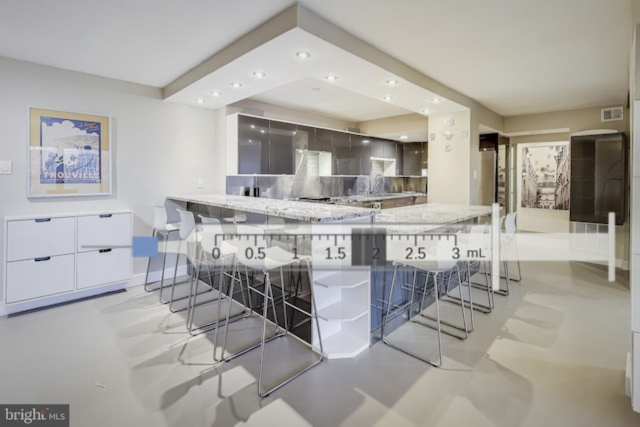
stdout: 1.7 mL
